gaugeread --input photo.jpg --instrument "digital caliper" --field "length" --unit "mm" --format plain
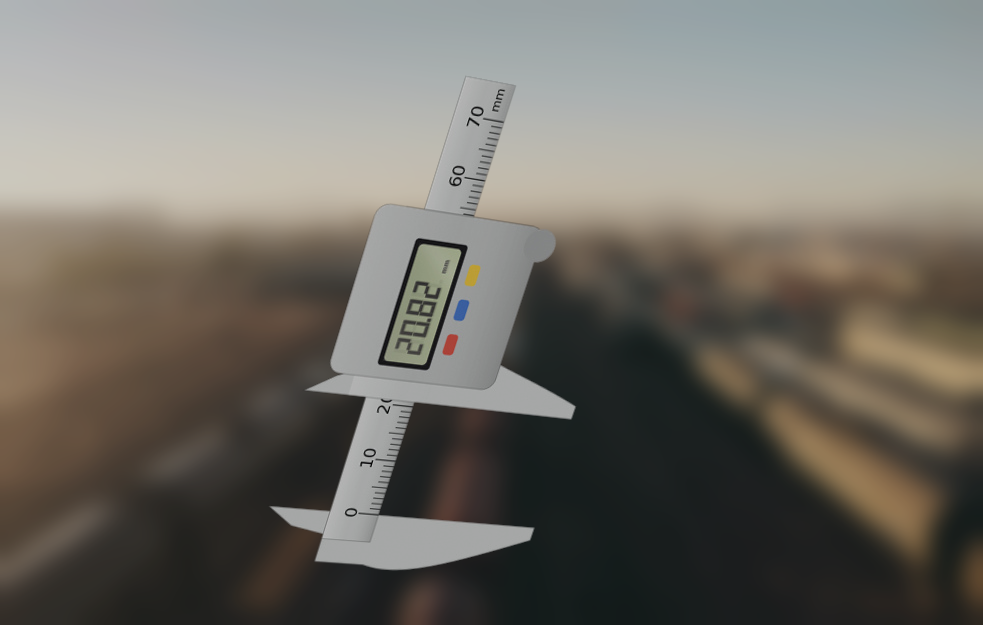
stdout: 20.82 mm
